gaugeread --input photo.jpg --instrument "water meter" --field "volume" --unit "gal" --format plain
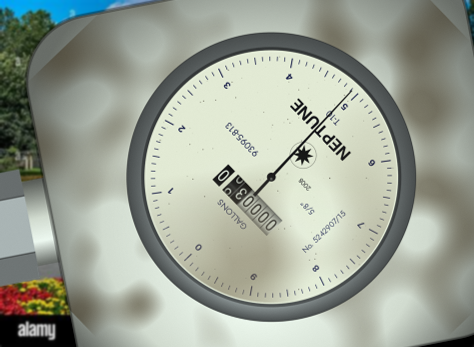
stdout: 384.9 gal
